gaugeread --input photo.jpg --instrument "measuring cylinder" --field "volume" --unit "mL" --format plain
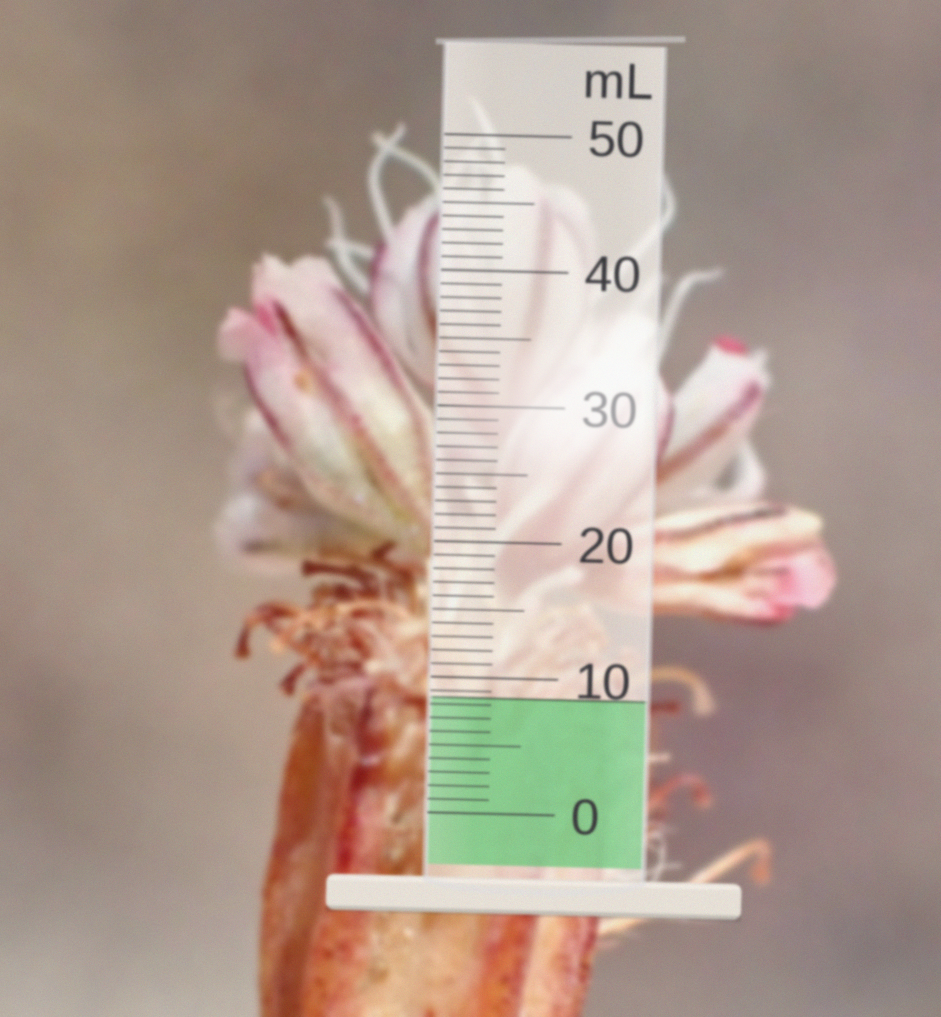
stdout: 8.5 mL
